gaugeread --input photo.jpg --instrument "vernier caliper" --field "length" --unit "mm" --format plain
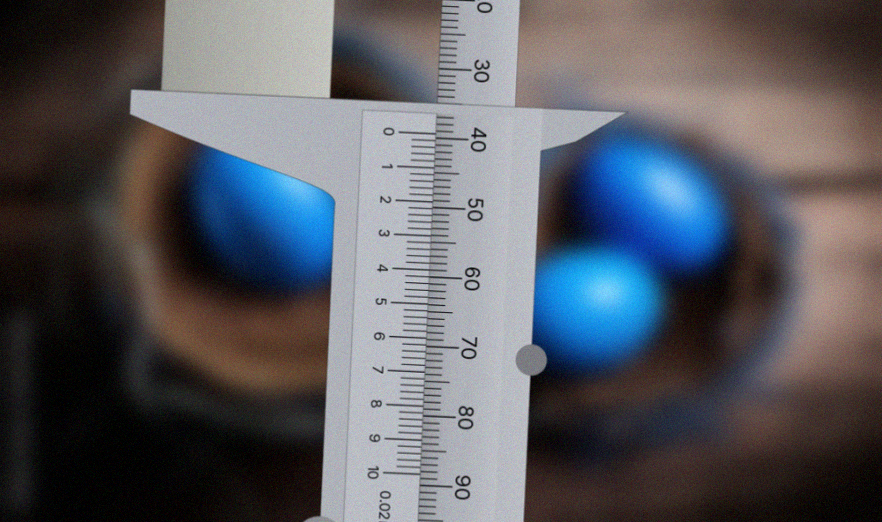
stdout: 39.4 mm
